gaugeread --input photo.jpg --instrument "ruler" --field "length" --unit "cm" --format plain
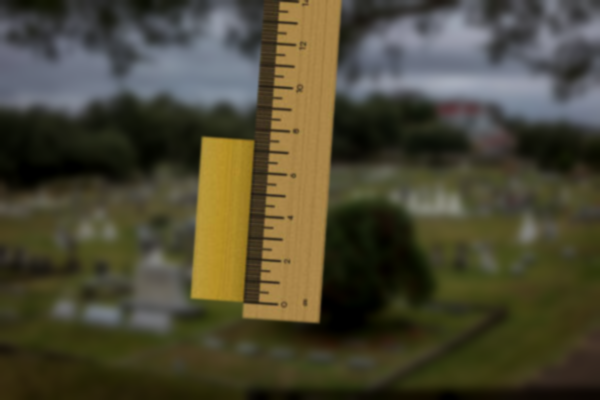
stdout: 7.5 cm
